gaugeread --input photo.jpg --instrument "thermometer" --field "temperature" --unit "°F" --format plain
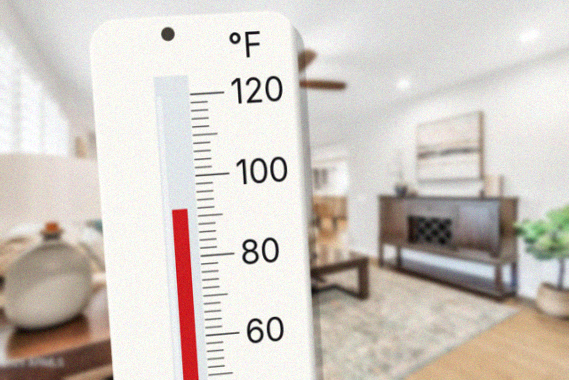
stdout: 92 °F
